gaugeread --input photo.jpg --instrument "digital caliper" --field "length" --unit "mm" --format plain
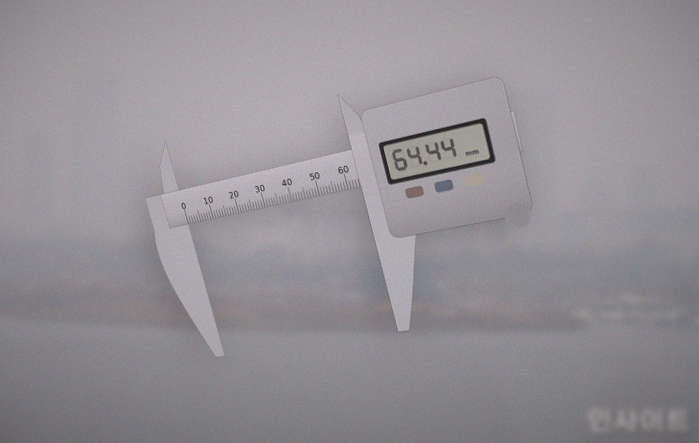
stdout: 64.44 mm
